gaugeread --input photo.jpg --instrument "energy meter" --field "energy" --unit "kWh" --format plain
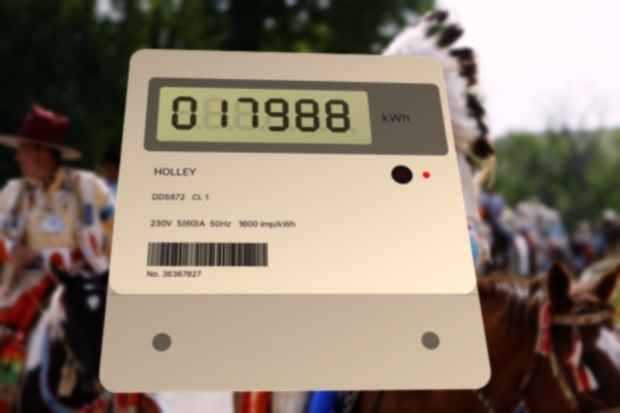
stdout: 17988 kWh
